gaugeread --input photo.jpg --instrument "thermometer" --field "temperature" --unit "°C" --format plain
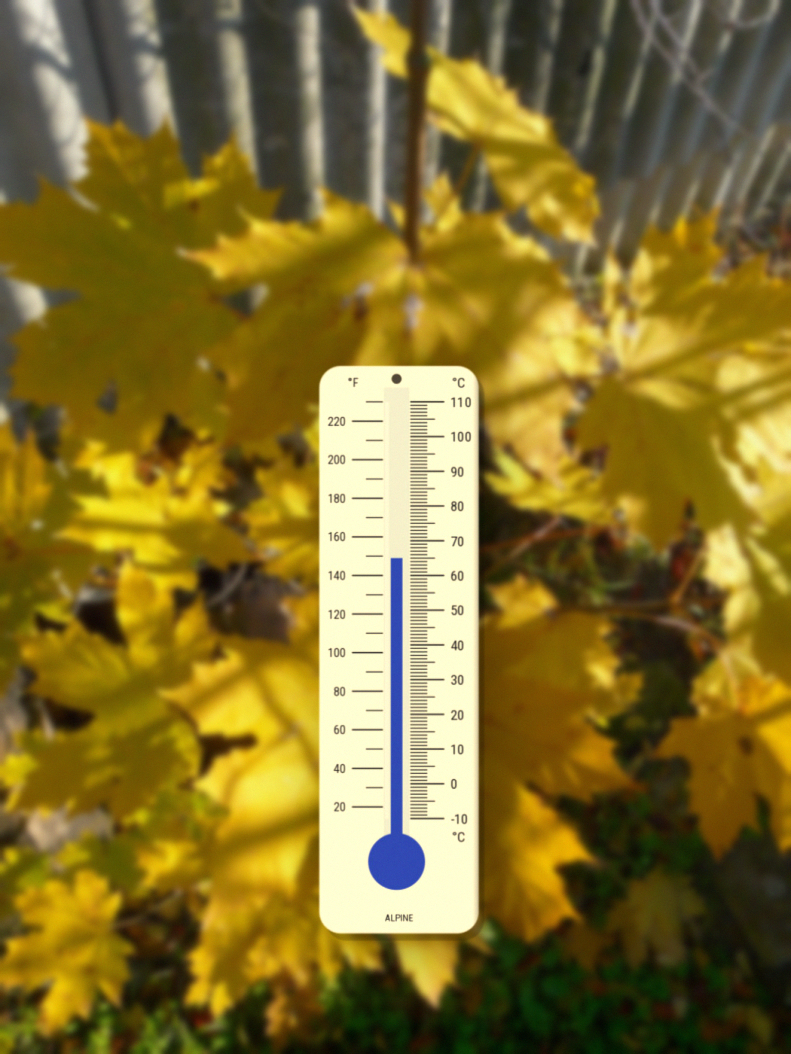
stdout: 65 °C
